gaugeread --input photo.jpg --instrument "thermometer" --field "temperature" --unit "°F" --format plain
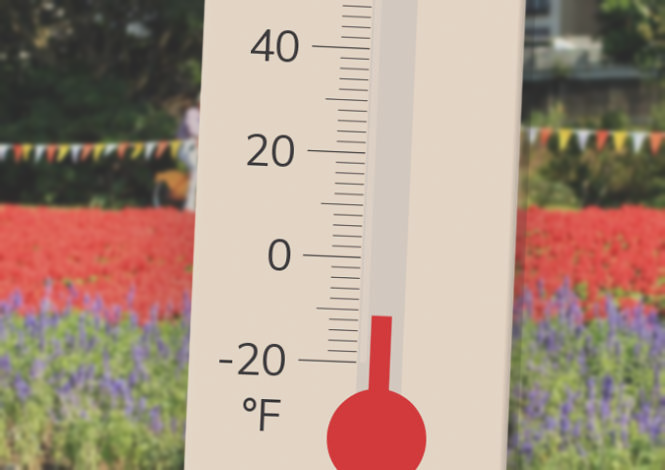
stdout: -11 °F
